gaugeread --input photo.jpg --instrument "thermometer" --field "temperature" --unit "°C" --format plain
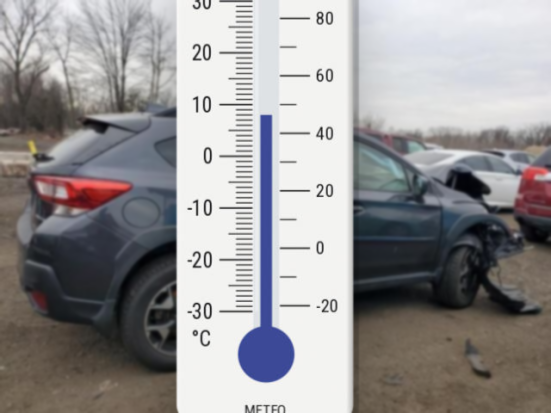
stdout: 8 °C
